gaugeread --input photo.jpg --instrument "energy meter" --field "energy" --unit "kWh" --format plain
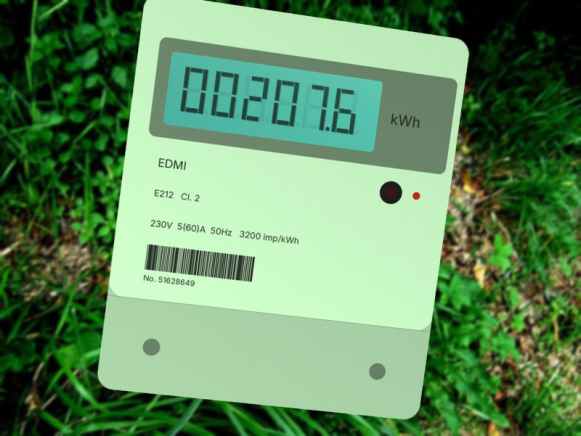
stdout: 207.6 kWh
